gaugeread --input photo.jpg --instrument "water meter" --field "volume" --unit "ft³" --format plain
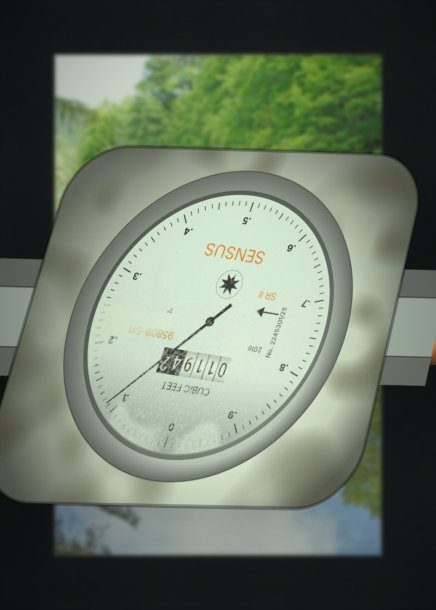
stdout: 11942.11 ft³
